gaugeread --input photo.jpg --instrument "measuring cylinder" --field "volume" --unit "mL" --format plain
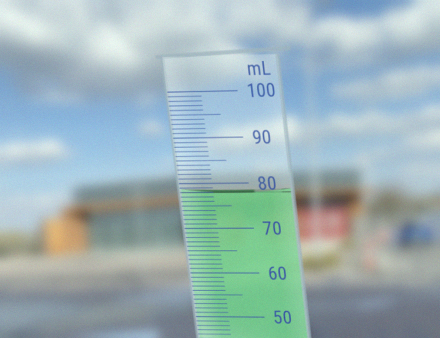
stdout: 78 mL
